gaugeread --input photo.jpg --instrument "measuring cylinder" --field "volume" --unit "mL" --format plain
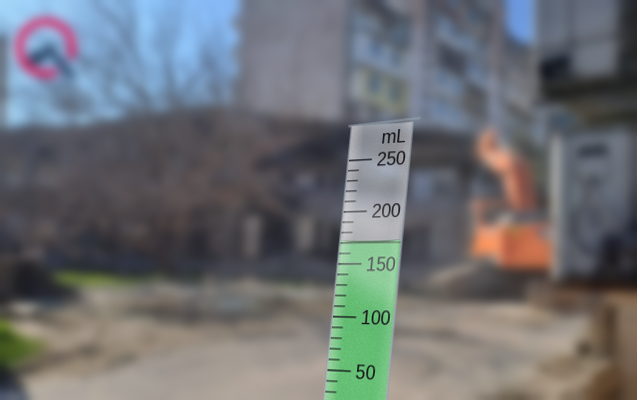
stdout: 170 mL
